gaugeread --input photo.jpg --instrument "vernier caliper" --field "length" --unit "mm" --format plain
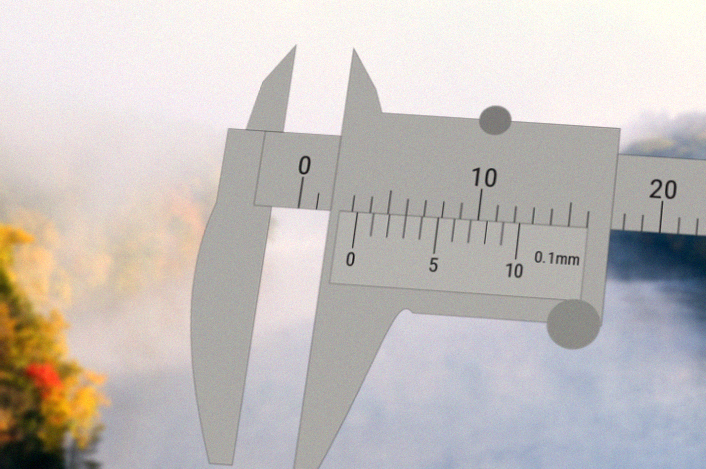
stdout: 3.3 mm
